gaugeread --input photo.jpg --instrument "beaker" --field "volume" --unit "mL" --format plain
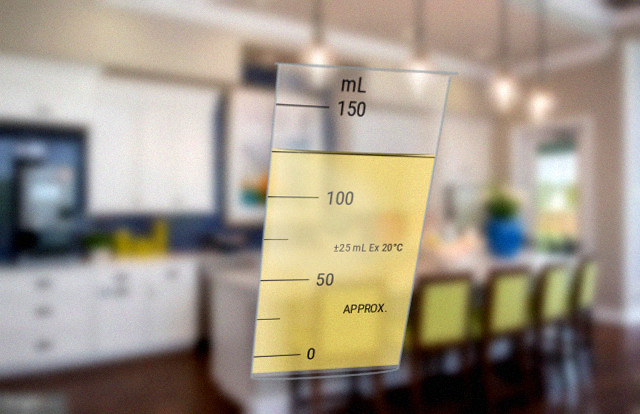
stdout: 125 mL
